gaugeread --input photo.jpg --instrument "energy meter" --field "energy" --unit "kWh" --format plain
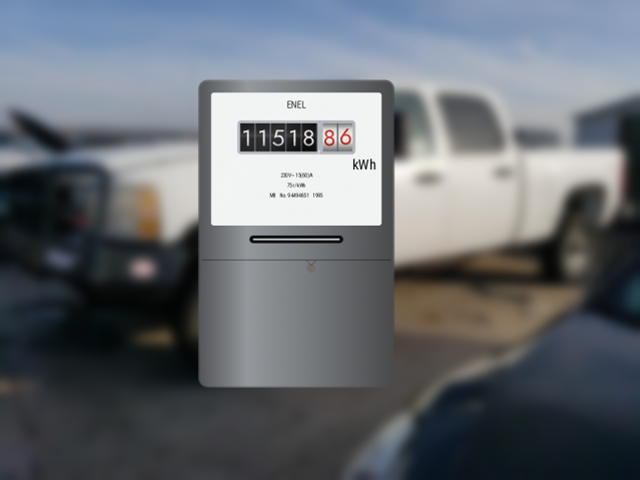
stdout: 11518.86 kWh
